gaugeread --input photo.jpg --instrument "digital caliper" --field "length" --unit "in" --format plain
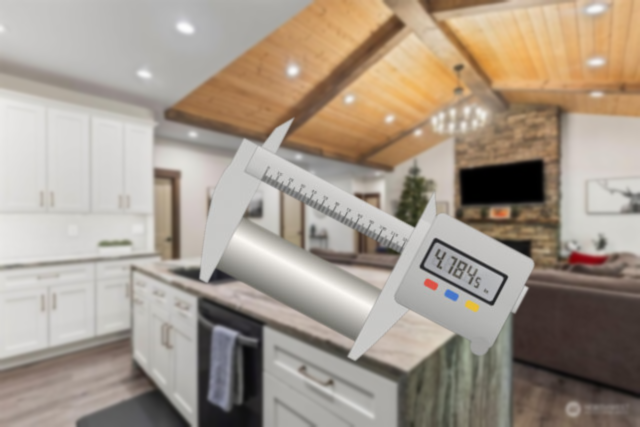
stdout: 4.7845 in
